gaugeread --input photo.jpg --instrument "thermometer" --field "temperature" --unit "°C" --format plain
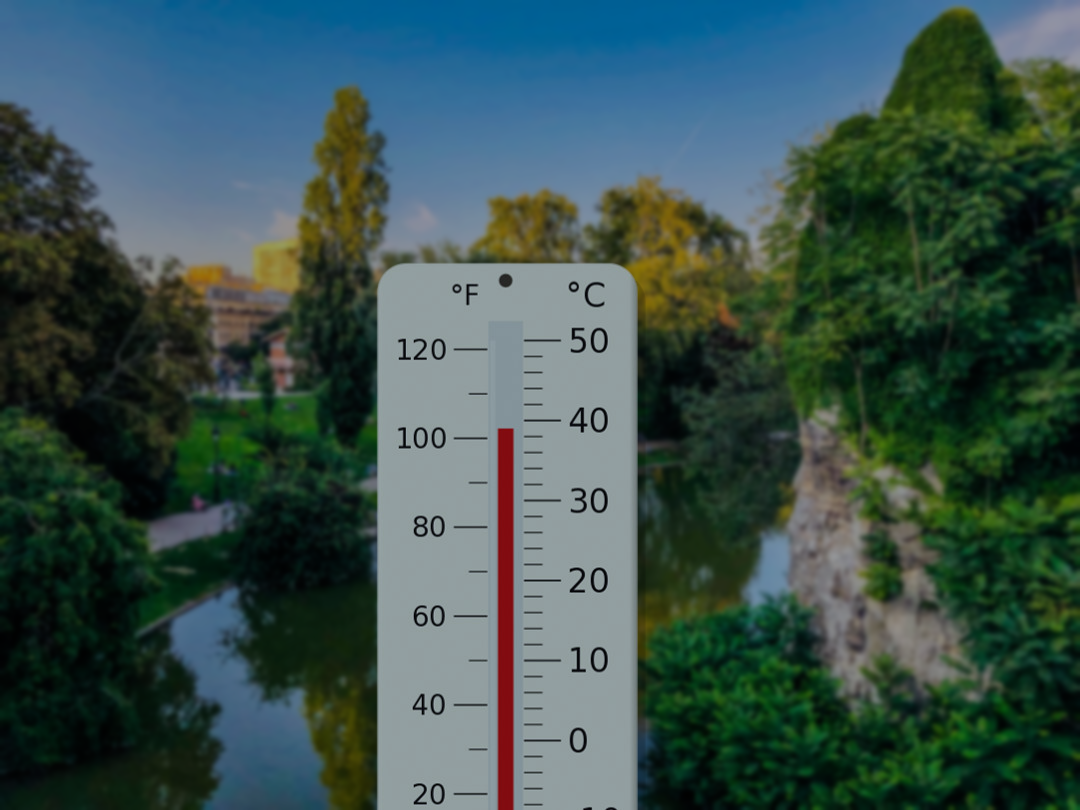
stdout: 39 °C
